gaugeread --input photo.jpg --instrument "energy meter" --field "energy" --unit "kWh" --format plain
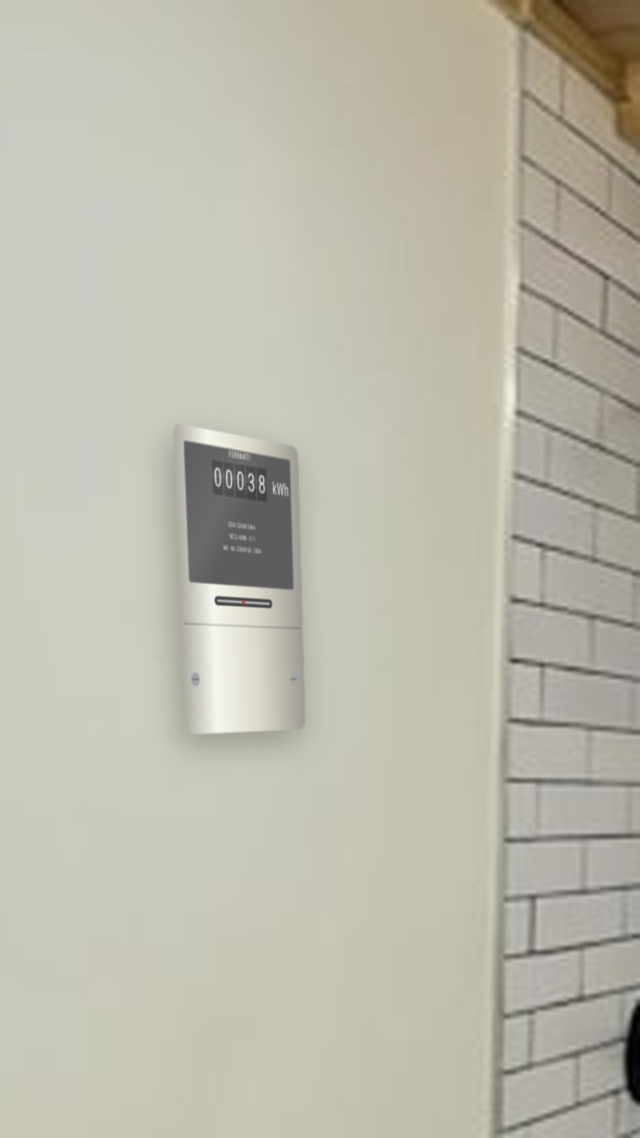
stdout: 38 kWh
